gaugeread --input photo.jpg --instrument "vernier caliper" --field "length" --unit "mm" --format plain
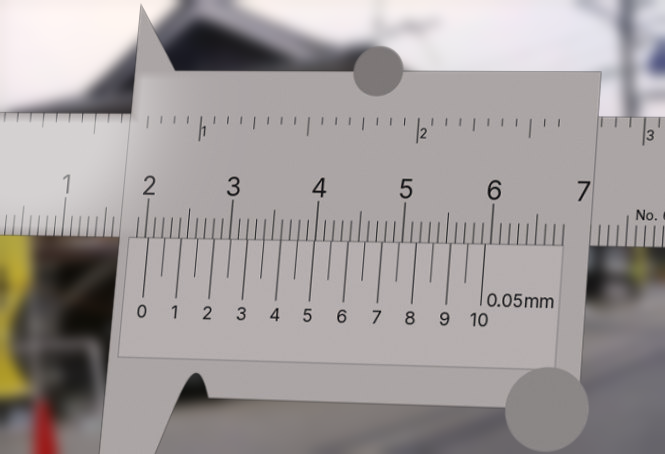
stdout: 20.4 mm
